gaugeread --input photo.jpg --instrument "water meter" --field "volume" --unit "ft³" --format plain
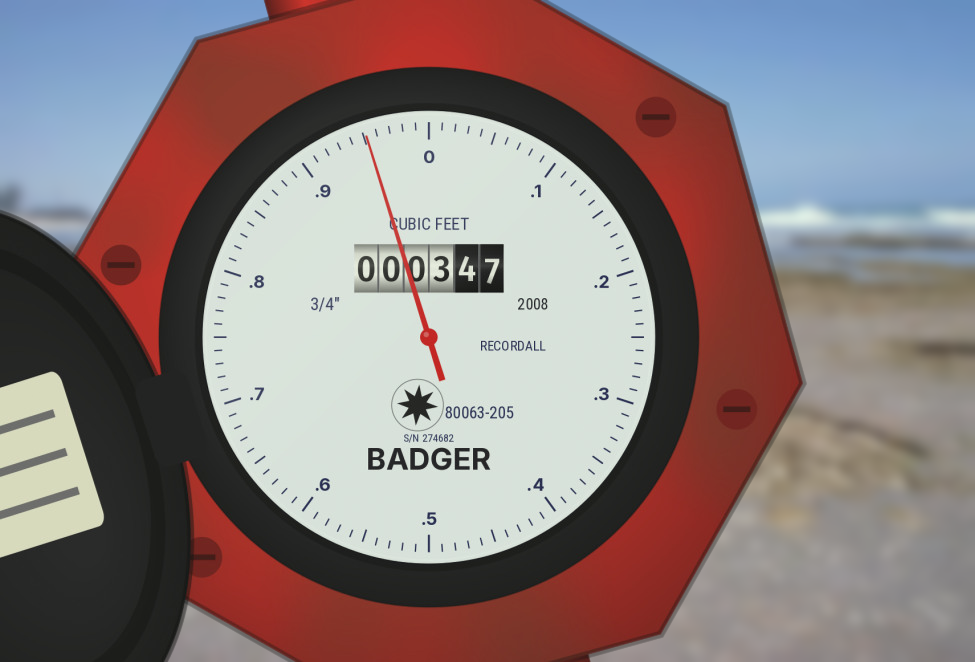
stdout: 346.95 ft³
